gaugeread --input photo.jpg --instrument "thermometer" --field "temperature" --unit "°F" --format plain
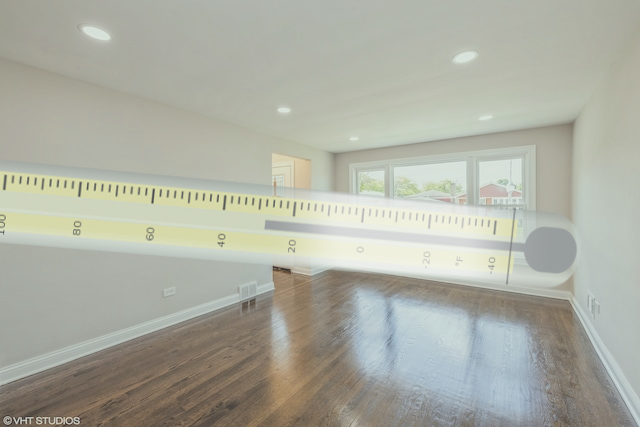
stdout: 28 °F
